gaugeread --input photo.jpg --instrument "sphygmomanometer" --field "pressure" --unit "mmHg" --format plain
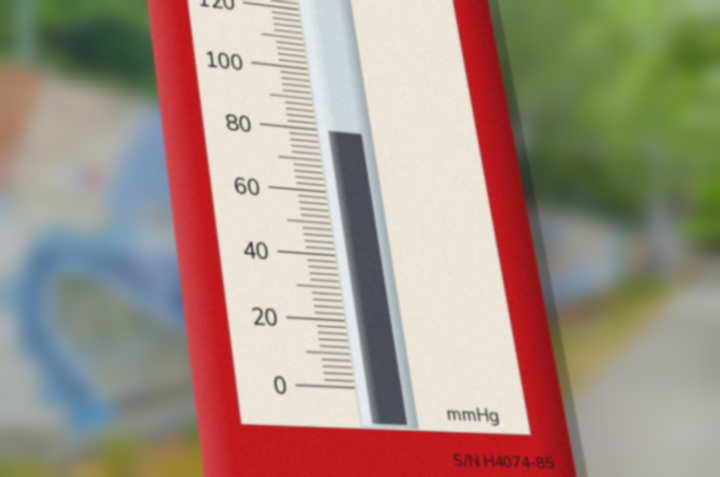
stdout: 80 mmHg
